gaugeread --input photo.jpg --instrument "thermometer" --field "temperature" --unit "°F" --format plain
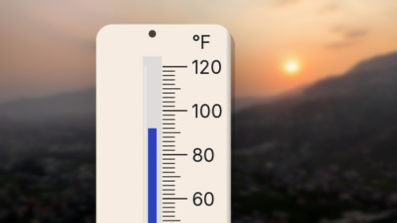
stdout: 92 °F
